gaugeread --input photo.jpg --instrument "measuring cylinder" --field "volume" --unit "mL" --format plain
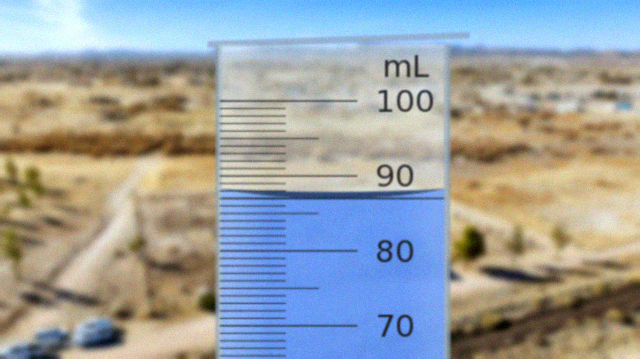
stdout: 87 mL
